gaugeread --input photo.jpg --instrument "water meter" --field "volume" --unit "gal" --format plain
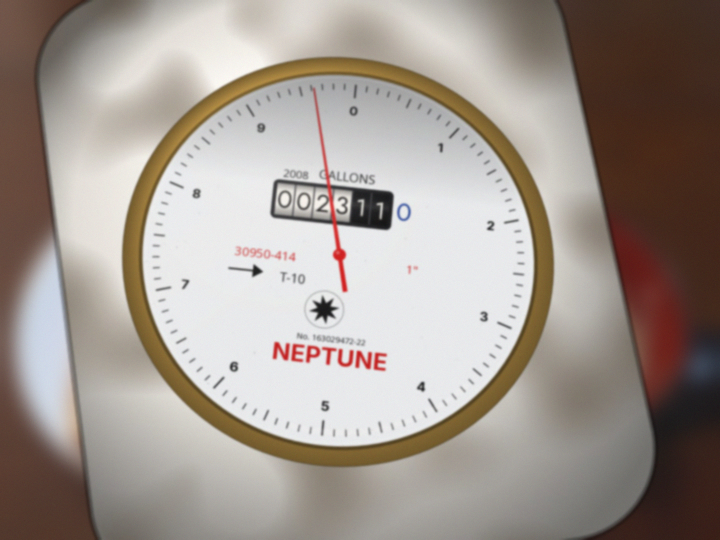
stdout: 23109.6 gal
